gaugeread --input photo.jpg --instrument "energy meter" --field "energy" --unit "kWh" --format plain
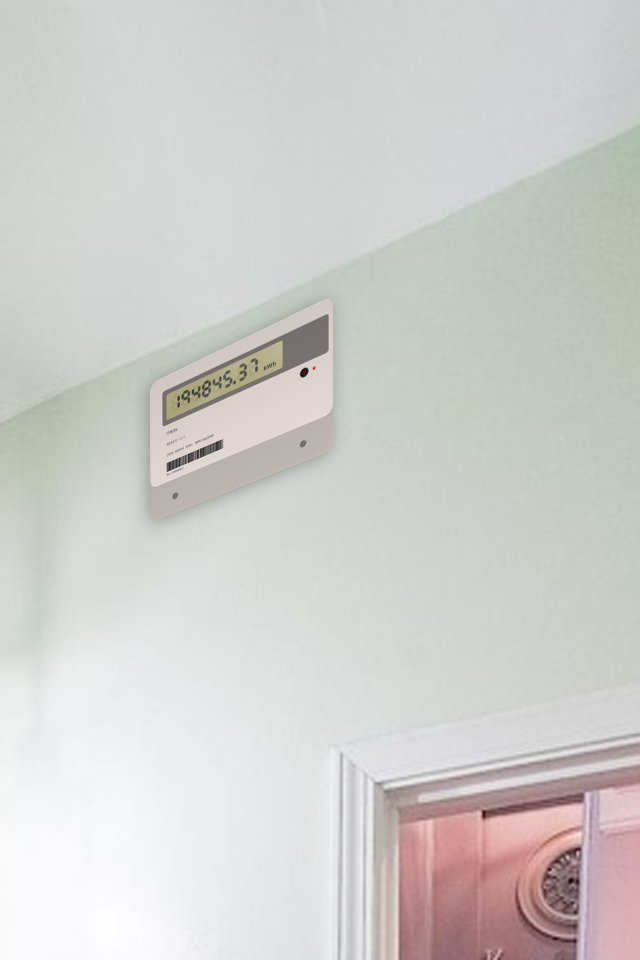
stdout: 194845.37 kWh
